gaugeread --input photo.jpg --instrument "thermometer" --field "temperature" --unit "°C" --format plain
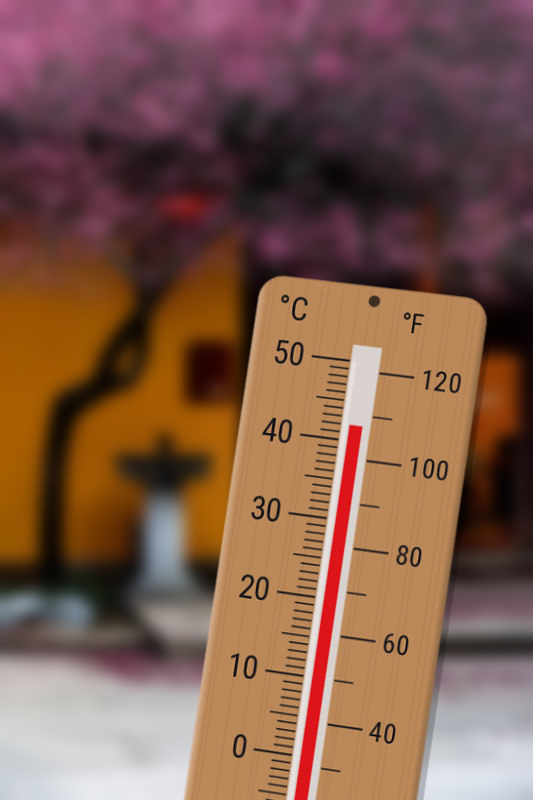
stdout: 42 °C
